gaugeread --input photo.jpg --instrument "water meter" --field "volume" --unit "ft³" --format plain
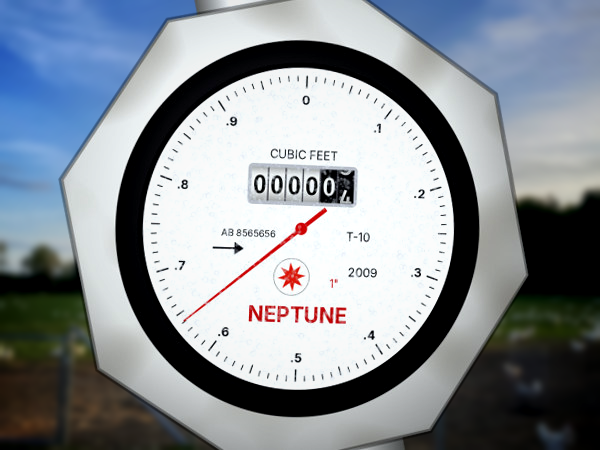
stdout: 3.64 ft³
